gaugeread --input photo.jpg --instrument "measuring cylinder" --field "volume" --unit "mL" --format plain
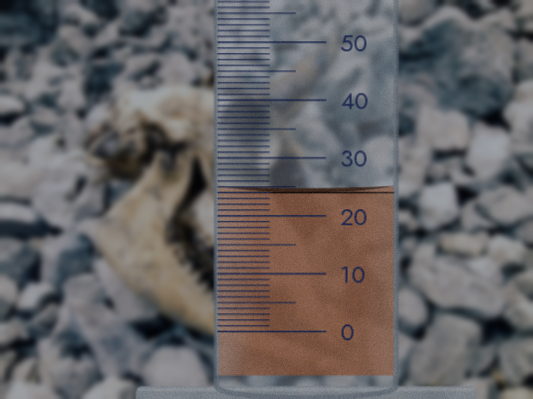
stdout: 24 mL
